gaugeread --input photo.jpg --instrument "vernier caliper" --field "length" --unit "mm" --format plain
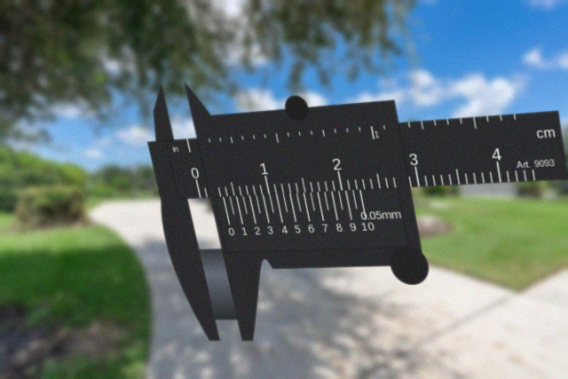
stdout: 3.4 mm
